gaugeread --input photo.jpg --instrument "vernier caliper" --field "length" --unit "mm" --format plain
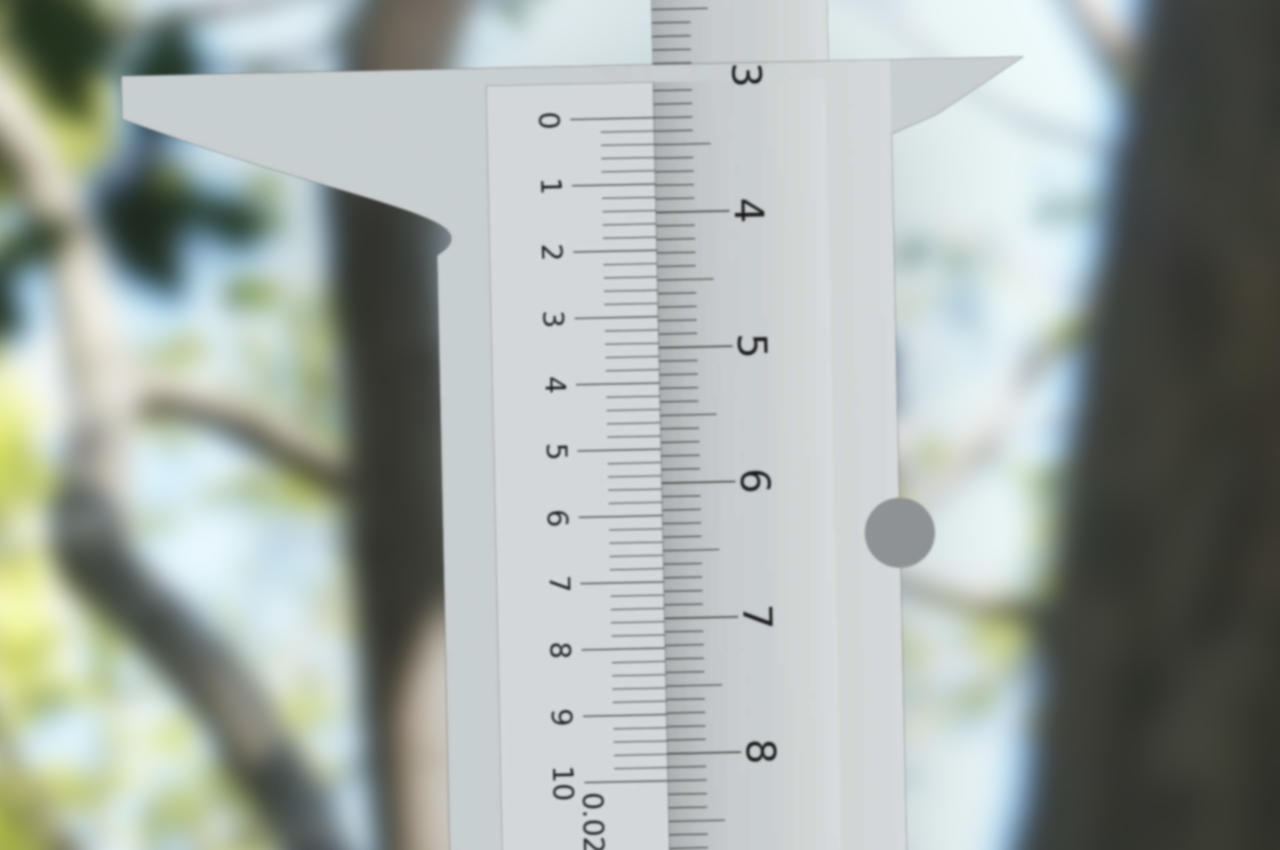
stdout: 33.0 mm
